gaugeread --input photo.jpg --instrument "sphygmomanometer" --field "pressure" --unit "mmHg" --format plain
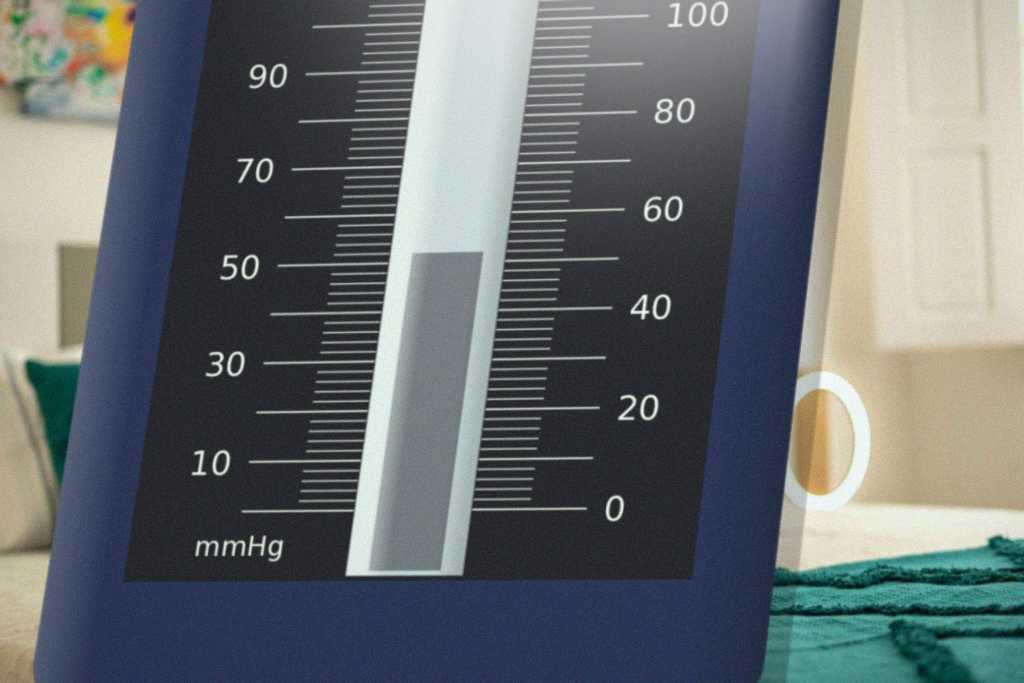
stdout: 52 mmHg
